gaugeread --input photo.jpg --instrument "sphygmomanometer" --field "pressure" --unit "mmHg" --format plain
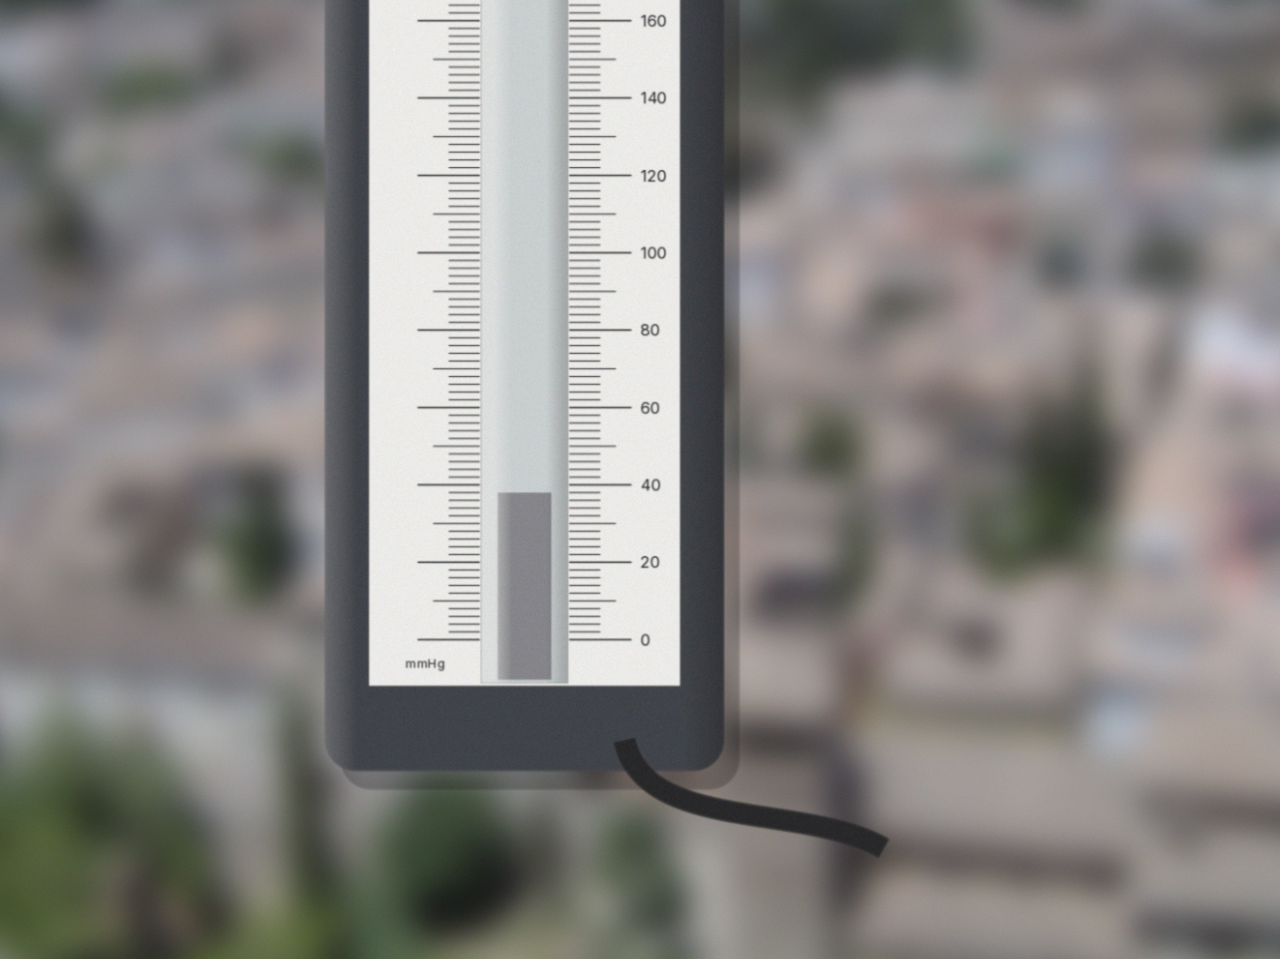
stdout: 38 mmHg
